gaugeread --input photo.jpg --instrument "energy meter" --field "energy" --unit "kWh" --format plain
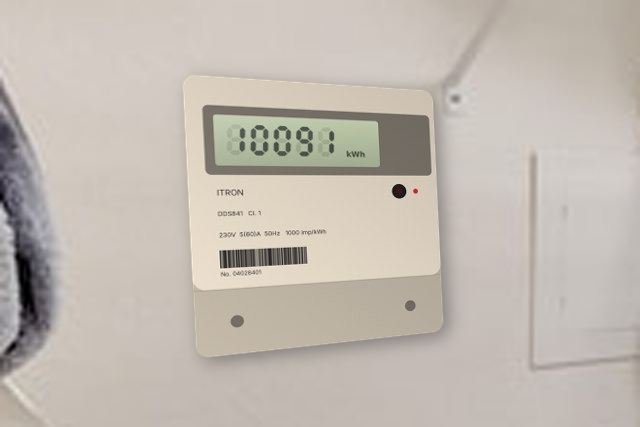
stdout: 10091 kWh
